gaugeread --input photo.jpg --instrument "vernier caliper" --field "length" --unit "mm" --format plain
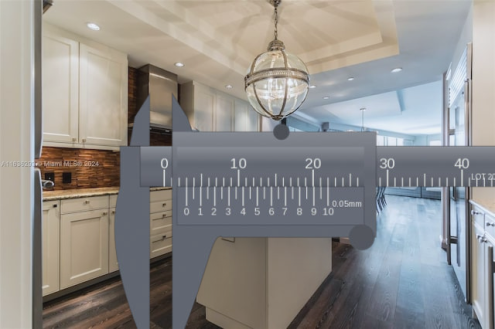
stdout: 3.0 mm
